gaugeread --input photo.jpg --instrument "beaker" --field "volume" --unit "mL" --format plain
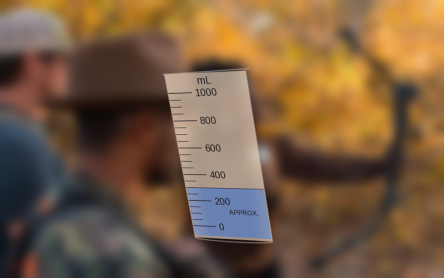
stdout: 300 mL
